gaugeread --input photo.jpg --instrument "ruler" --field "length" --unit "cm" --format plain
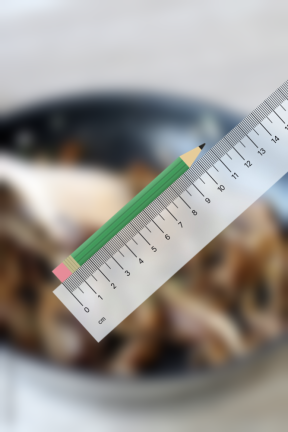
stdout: 11 cm
